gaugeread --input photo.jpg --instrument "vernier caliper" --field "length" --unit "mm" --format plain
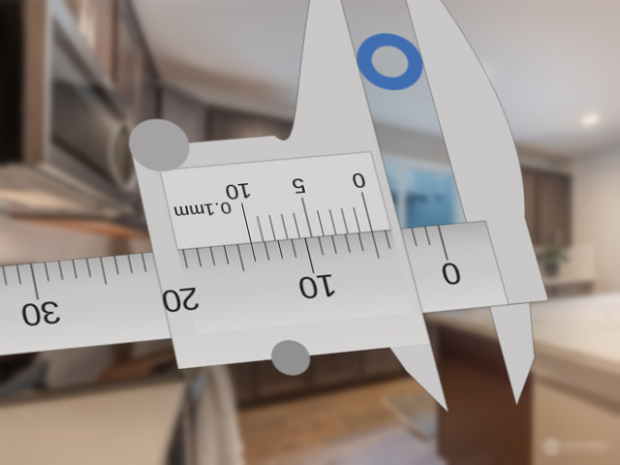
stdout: 5.0 mm
